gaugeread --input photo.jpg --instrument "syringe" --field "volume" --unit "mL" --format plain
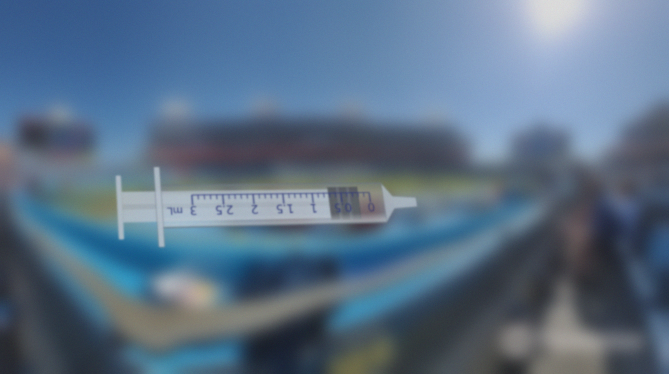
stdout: 0.2 mL
